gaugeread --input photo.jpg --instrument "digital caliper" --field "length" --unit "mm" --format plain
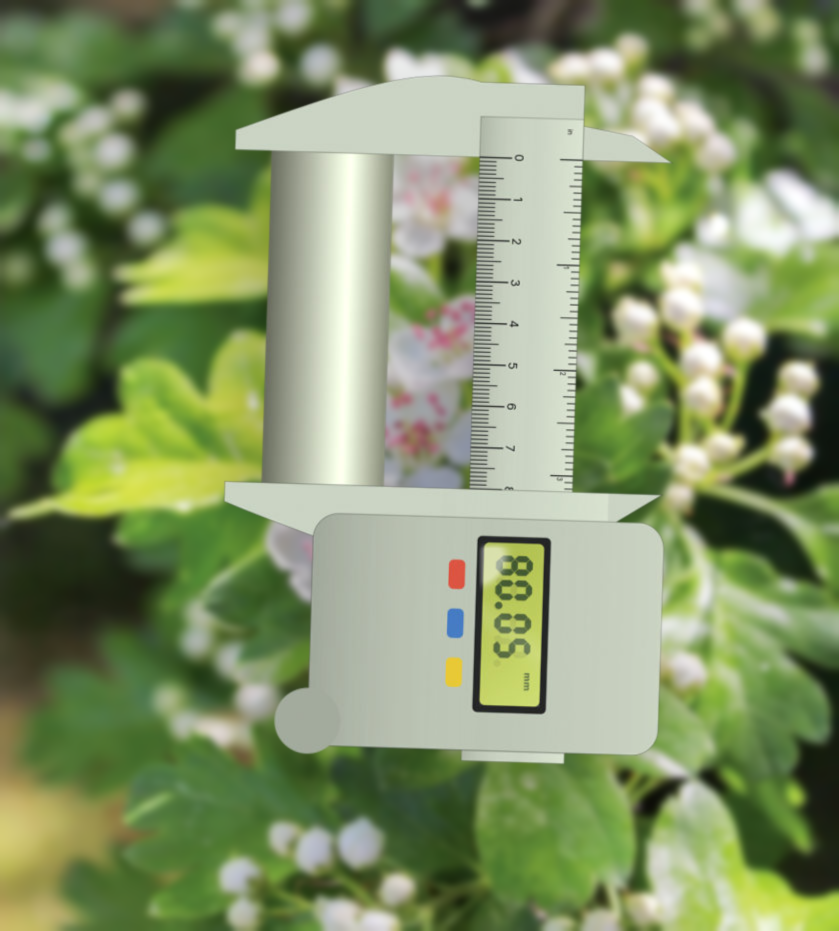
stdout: 80.05 mm
